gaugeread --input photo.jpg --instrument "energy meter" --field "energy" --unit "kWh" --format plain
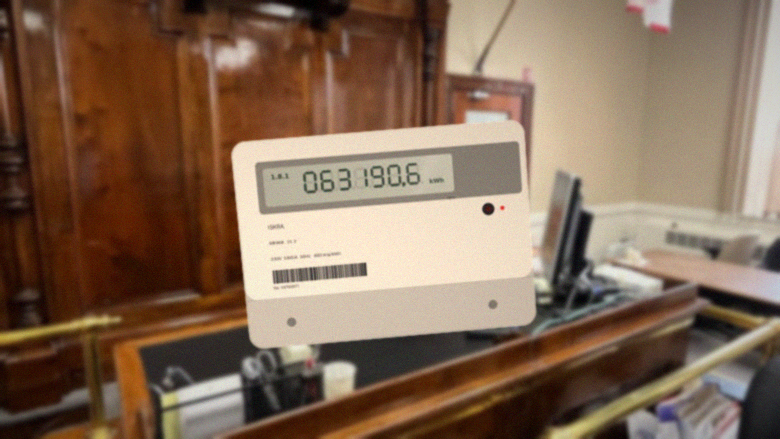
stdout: 63190.6 kWh
